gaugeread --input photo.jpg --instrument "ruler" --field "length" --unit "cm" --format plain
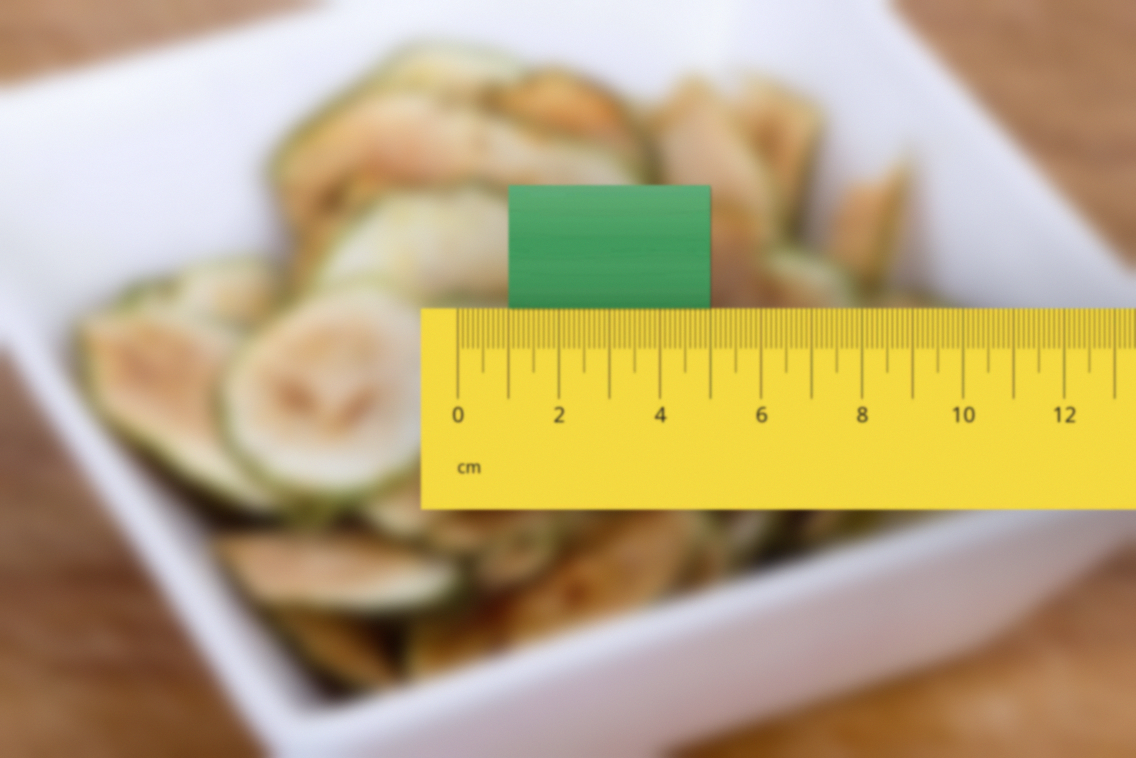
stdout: 4 cm
